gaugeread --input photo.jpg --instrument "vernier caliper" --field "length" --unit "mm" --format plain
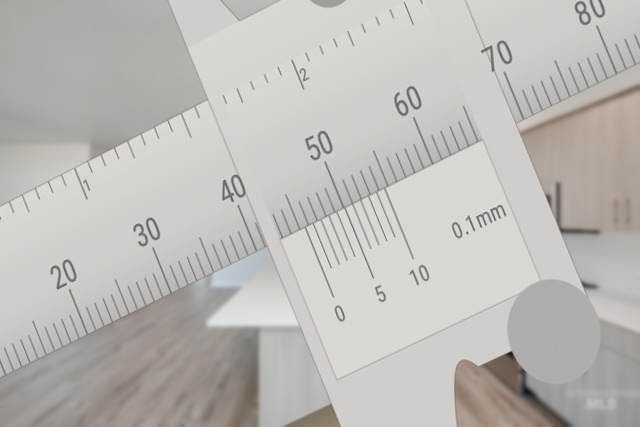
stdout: 45.6 mm
